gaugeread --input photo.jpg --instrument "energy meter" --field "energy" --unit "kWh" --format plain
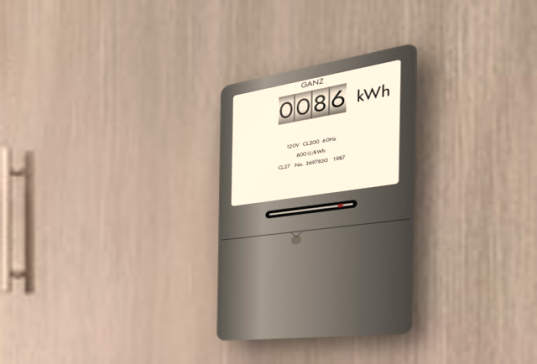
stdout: 86 kWh
